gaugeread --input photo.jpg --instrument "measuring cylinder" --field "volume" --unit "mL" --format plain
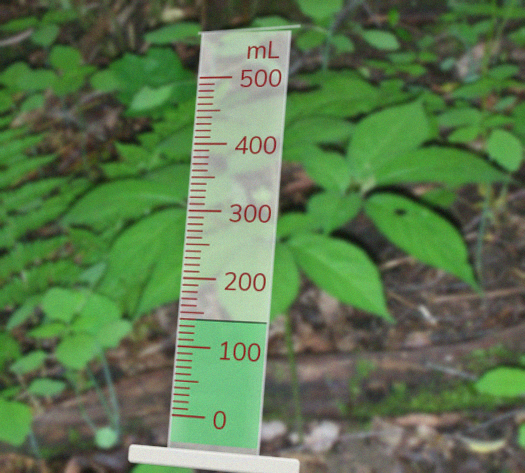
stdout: 140 mL
